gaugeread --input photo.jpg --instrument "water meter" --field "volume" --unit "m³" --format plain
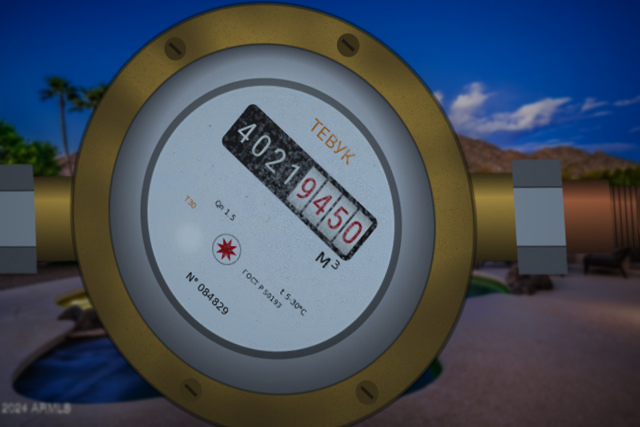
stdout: 4021.9450 m³
